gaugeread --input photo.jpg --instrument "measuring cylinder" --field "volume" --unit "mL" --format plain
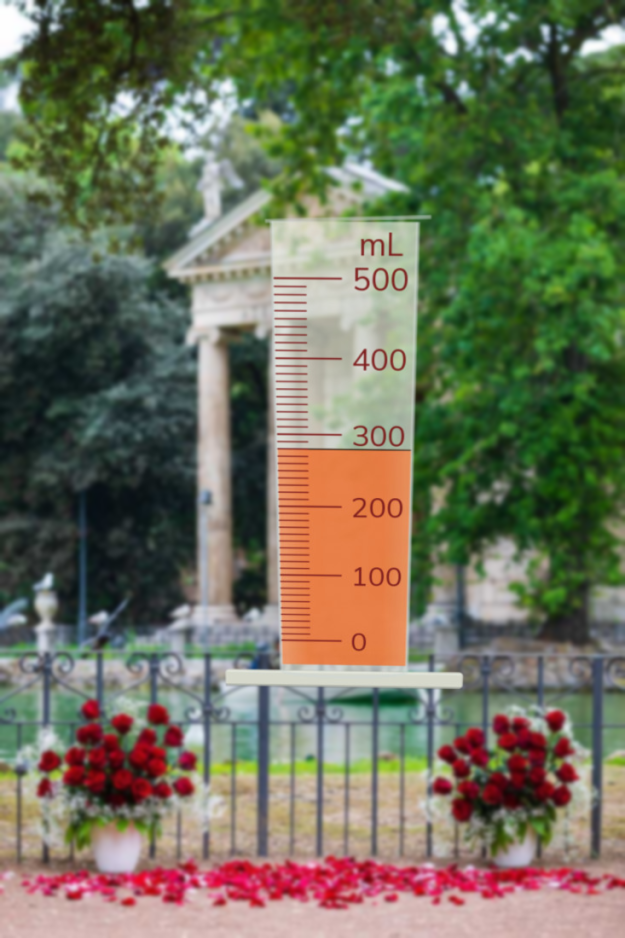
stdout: 280 mL
